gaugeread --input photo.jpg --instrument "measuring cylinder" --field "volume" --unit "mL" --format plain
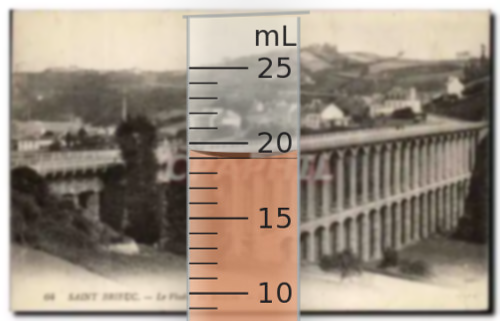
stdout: 19 mL
